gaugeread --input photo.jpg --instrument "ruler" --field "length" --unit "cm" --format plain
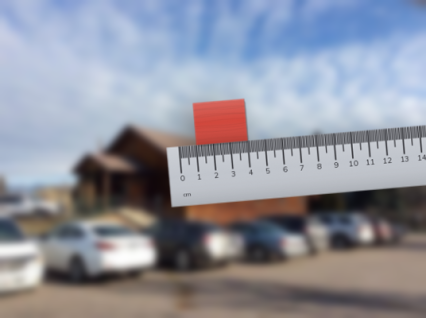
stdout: 3 cm
